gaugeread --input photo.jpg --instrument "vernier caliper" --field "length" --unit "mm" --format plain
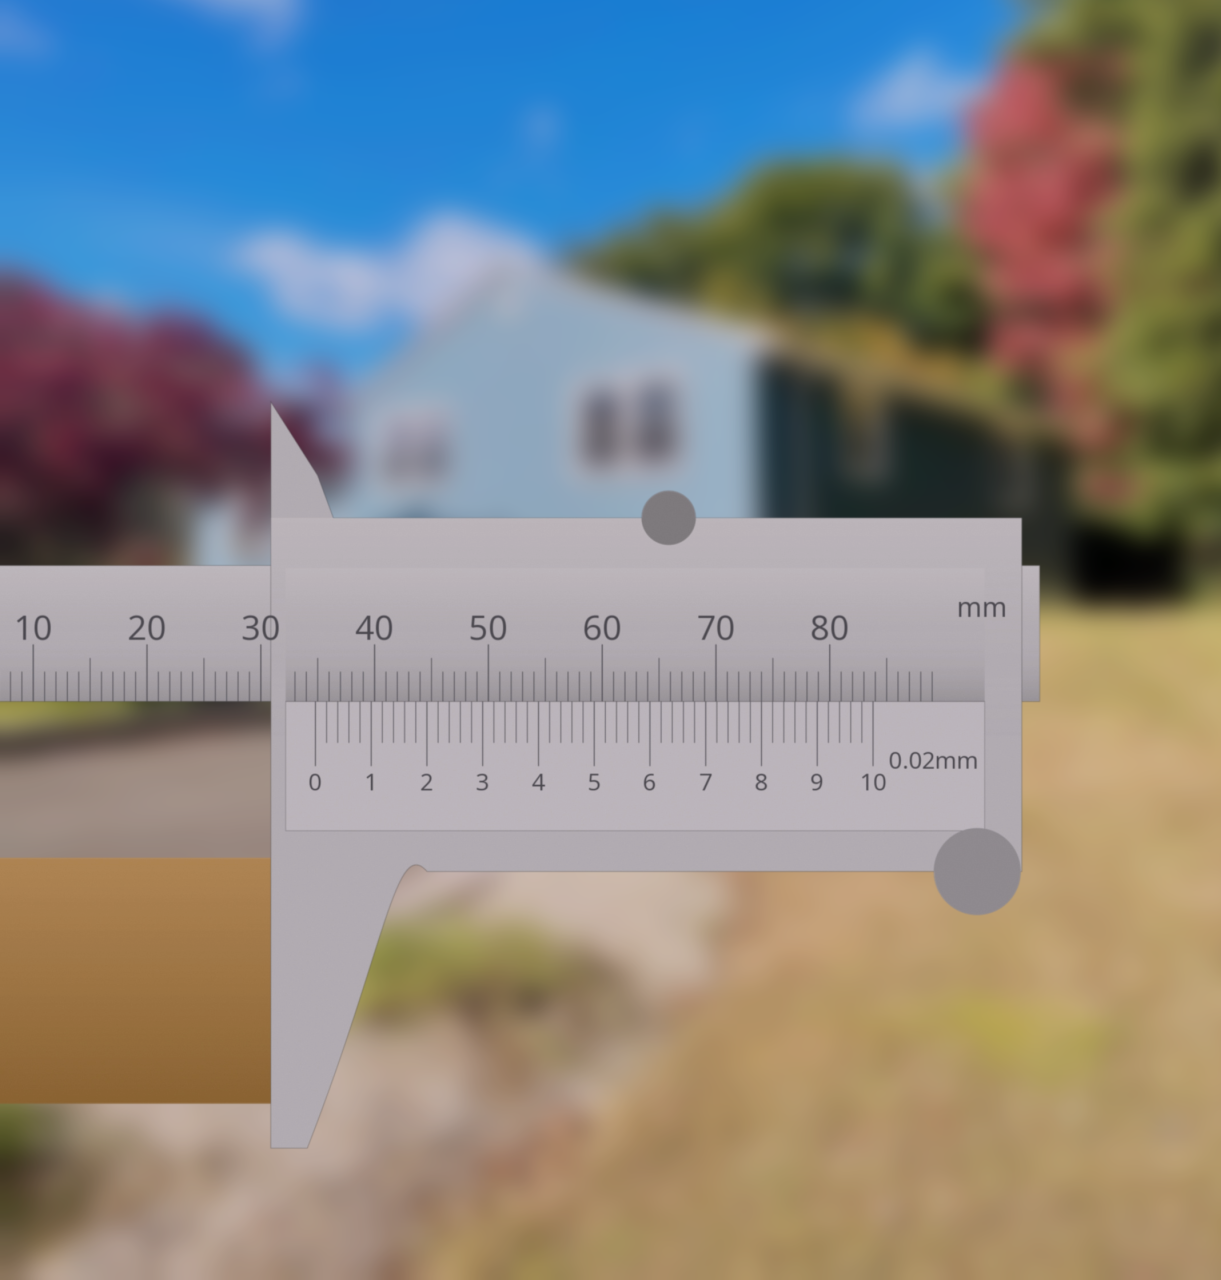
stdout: 34.8 mm
